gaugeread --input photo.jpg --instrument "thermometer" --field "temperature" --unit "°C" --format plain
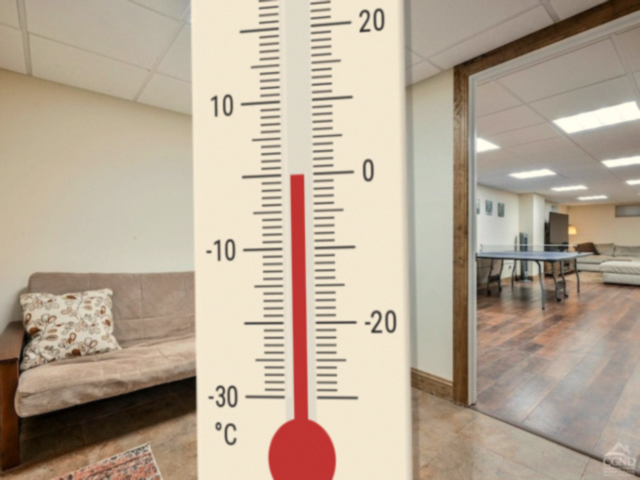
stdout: 0 °C
